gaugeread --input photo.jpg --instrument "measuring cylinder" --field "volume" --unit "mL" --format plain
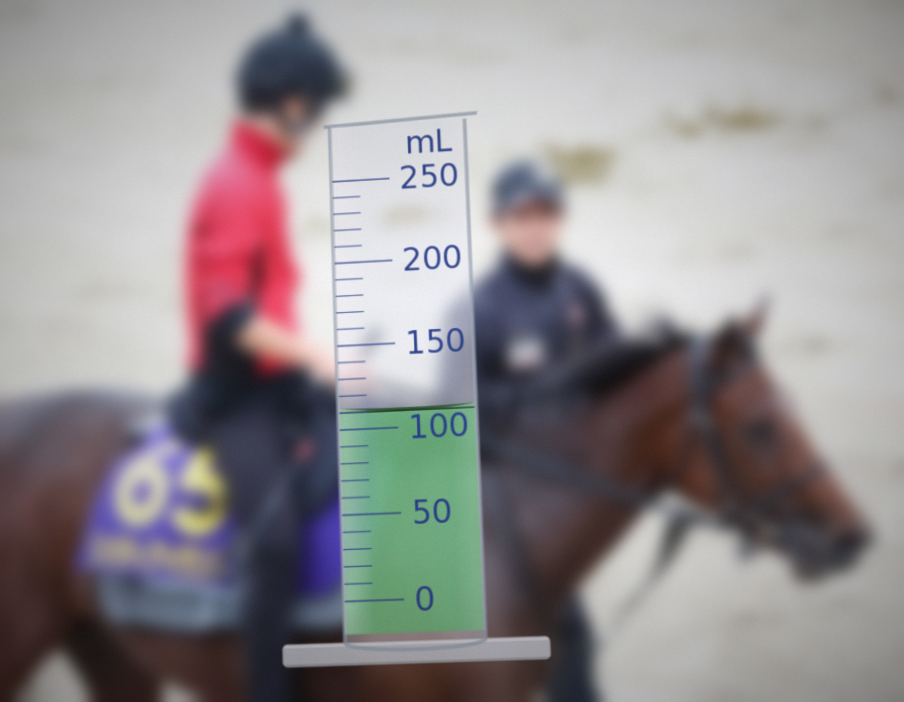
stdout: 110 mL
